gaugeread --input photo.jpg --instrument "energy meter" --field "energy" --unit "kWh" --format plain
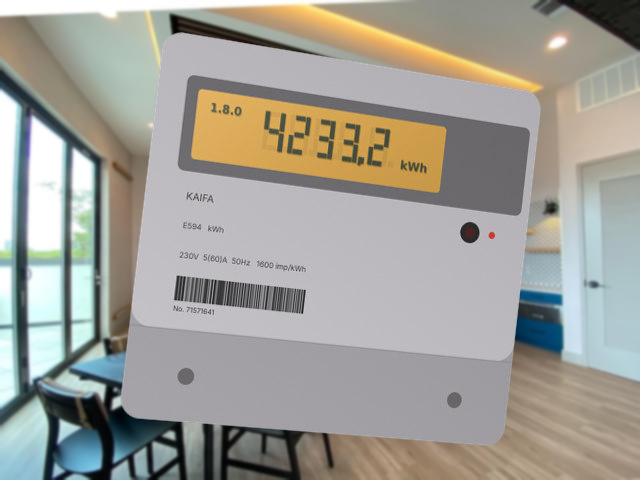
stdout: 4233.2 kWh
